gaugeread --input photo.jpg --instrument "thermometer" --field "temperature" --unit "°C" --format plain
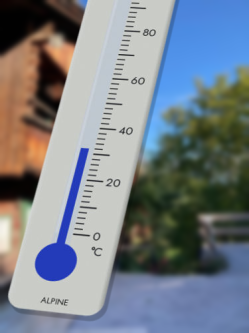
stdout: 32 °C
